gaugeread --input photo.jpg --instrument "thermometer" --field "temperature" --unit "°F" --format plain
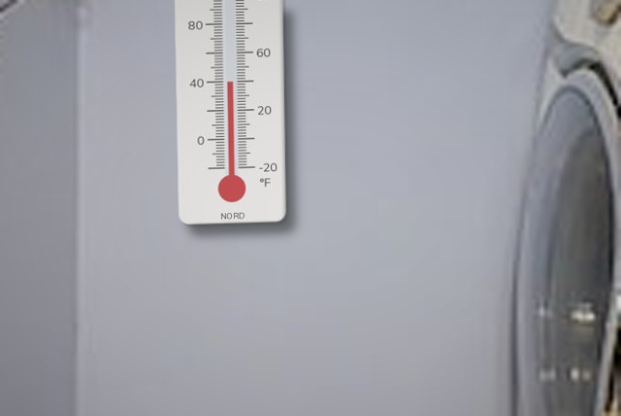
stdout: 40 °F
